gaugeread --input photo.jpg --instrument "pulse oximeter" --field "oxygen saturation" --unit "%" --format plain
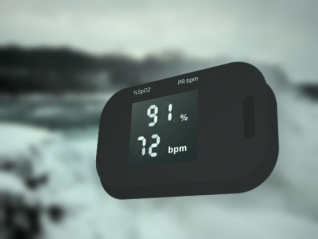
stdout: 91 %
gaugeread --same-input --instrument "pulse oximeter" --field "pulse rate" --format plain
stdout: 72 bpm
